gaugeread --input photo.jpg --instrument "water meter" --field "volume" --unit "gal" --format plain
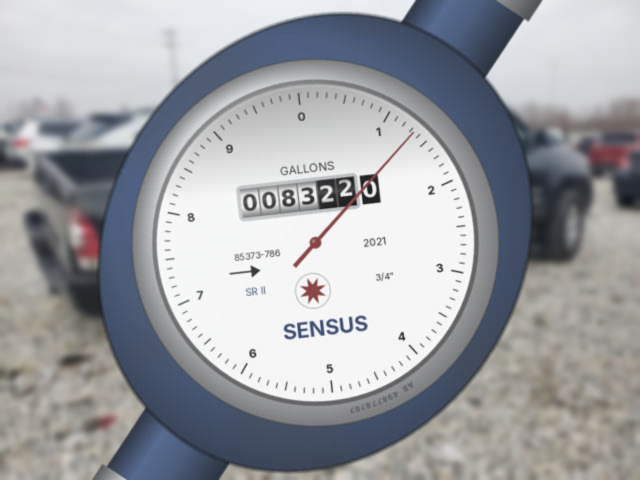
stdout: 83221.3 gal
